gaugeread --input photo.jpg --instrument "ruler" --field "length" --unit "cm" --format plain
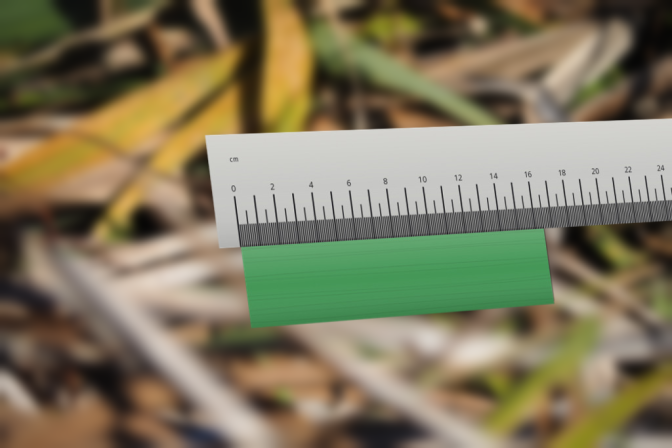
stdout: 16.5 cm
